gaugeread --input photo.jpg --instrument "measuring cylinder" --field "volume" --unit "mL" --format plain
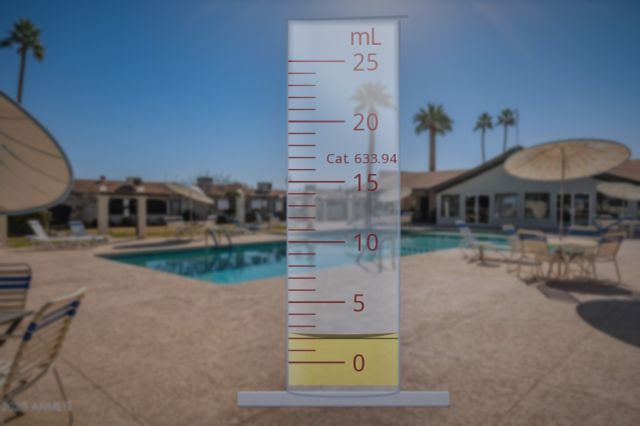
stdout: 2 mL
